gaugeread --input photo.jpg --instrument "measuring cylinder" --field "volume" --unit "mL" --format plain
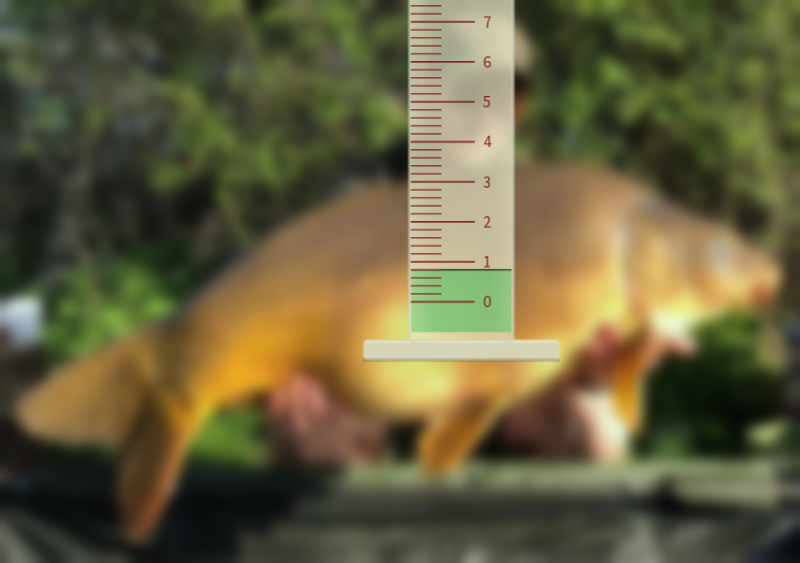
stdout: 0.8 mL
